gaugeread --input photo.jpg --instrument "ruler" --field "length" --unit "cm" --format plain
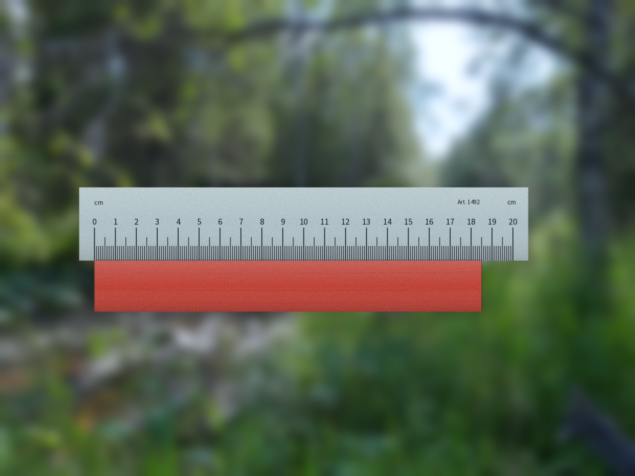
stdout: 18.5 cm
